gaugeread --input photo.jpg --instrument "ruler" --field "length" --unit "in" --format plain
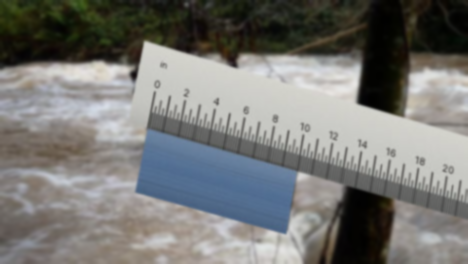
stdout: 10 in
